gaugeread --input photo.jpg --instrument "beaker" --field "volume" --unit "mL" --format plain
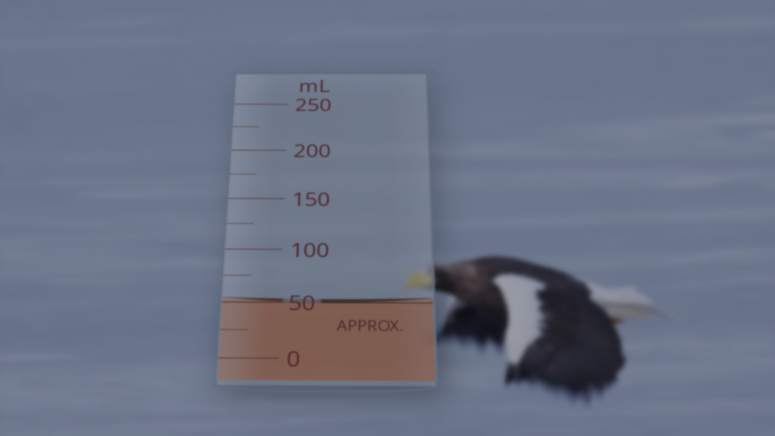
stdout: 50 mL
